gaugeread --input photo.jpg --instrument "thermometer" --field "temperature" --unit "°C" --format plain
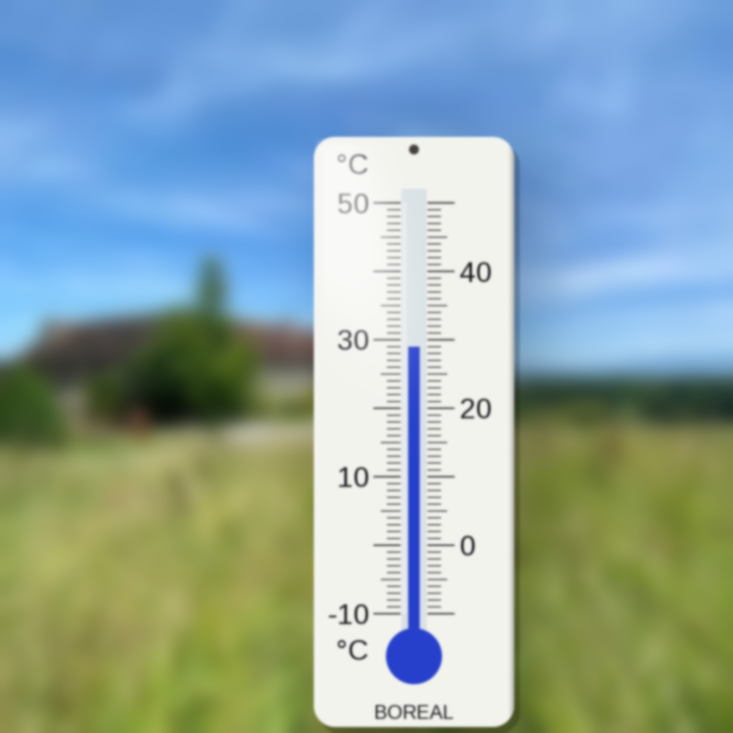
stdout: 29 °C
